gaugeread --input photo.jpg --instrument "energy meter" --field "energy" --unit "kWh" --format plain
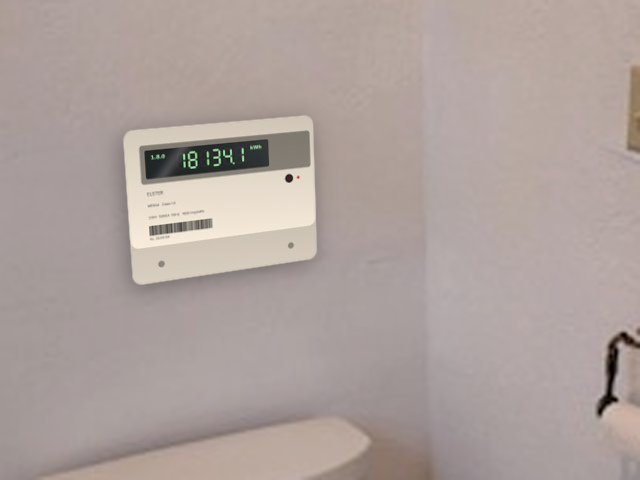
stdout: 18134.1 kWh
